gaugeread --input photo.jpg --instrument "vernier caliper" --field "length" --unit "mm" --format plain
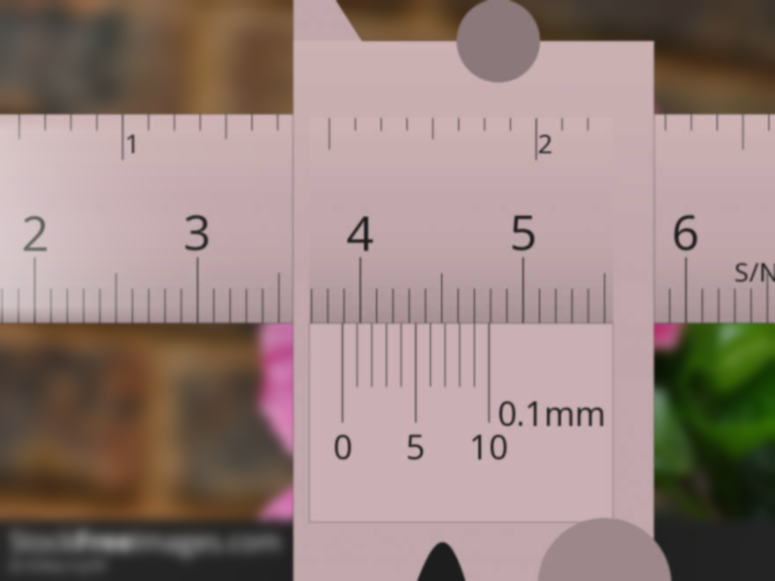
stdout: 38.9 mm
